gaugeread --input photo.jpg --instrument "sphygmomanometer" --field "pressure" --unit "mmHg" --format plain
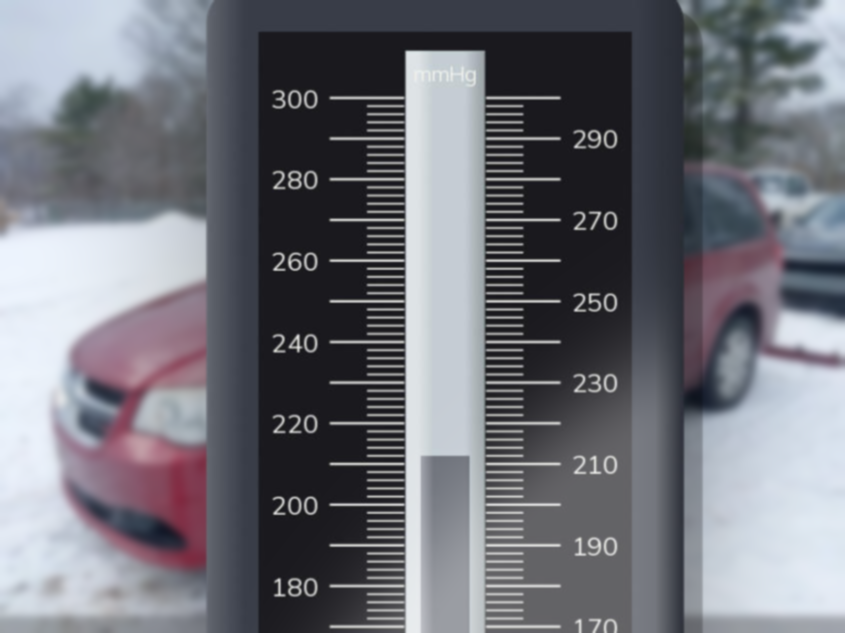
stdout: 212 mmHg
